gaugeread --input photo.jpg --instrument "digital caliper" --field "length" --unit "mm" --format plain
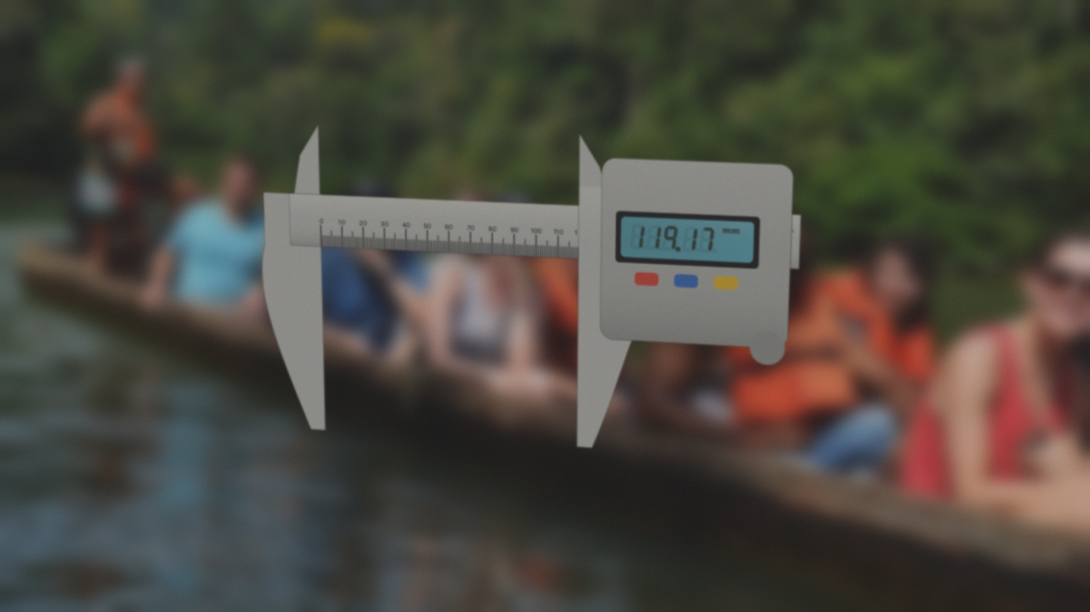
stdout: 119.17 mm
